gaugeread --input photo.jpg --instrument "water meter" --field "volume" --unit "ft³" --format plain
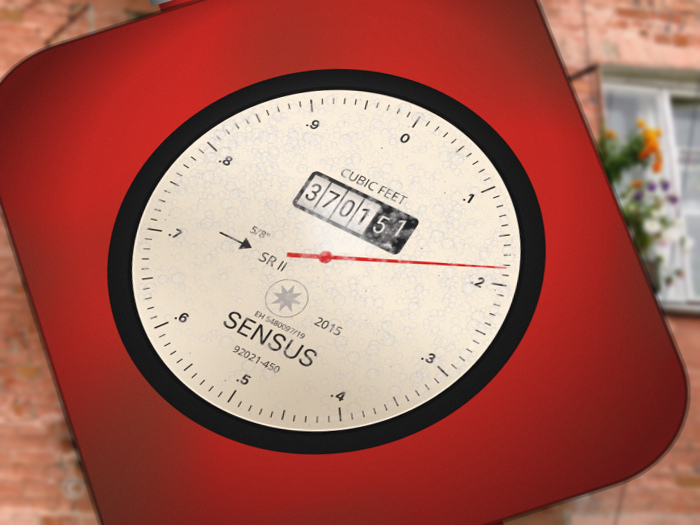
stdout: 370151.18 ft³
